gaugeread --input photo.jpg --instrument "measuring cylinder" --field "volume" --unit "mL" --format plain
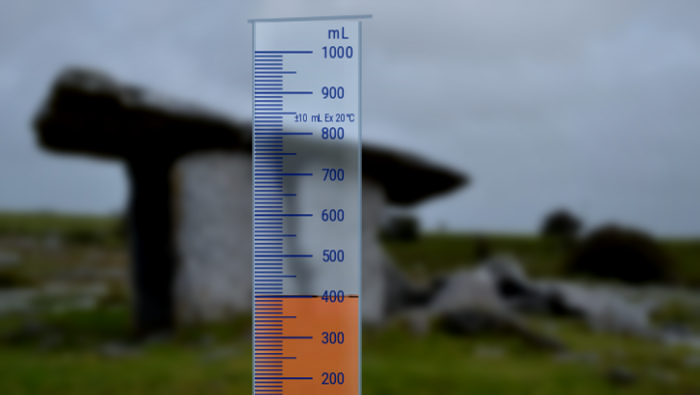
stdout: 400 mL
